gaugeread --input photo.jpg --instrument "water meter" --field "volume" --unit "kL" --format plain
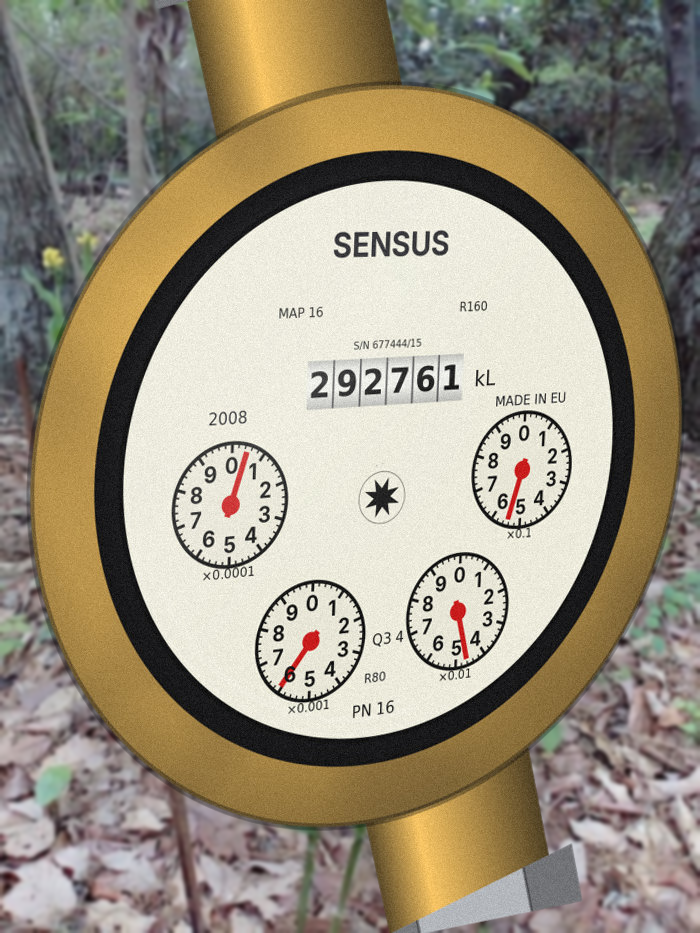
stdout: 292761.5460 kL
